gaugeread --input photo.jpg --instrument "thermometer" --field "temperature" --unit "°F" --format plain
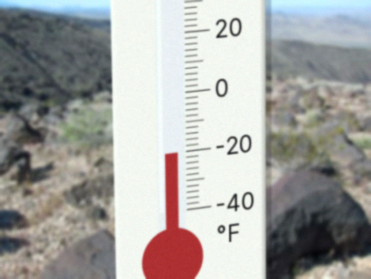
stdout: -20 °F
